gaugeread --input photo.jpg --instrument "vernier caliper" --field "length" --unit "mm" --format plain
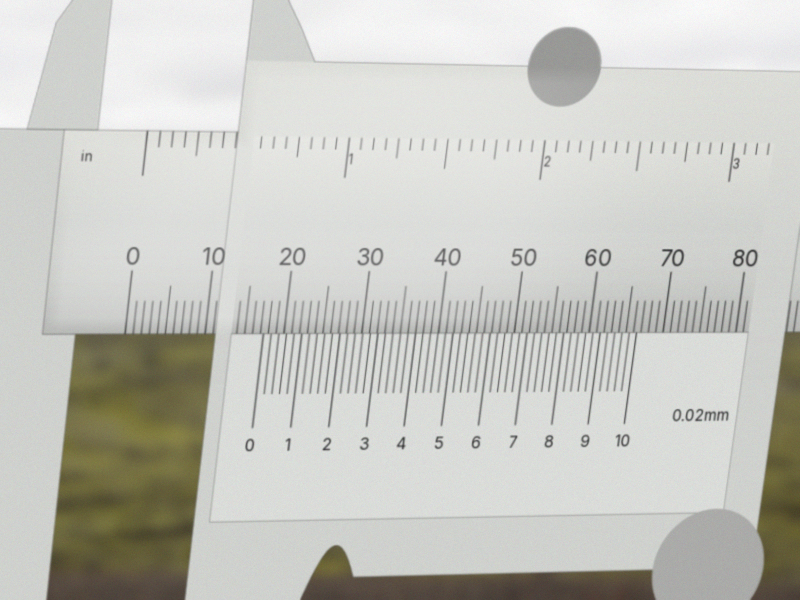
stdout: 17.4 mm
